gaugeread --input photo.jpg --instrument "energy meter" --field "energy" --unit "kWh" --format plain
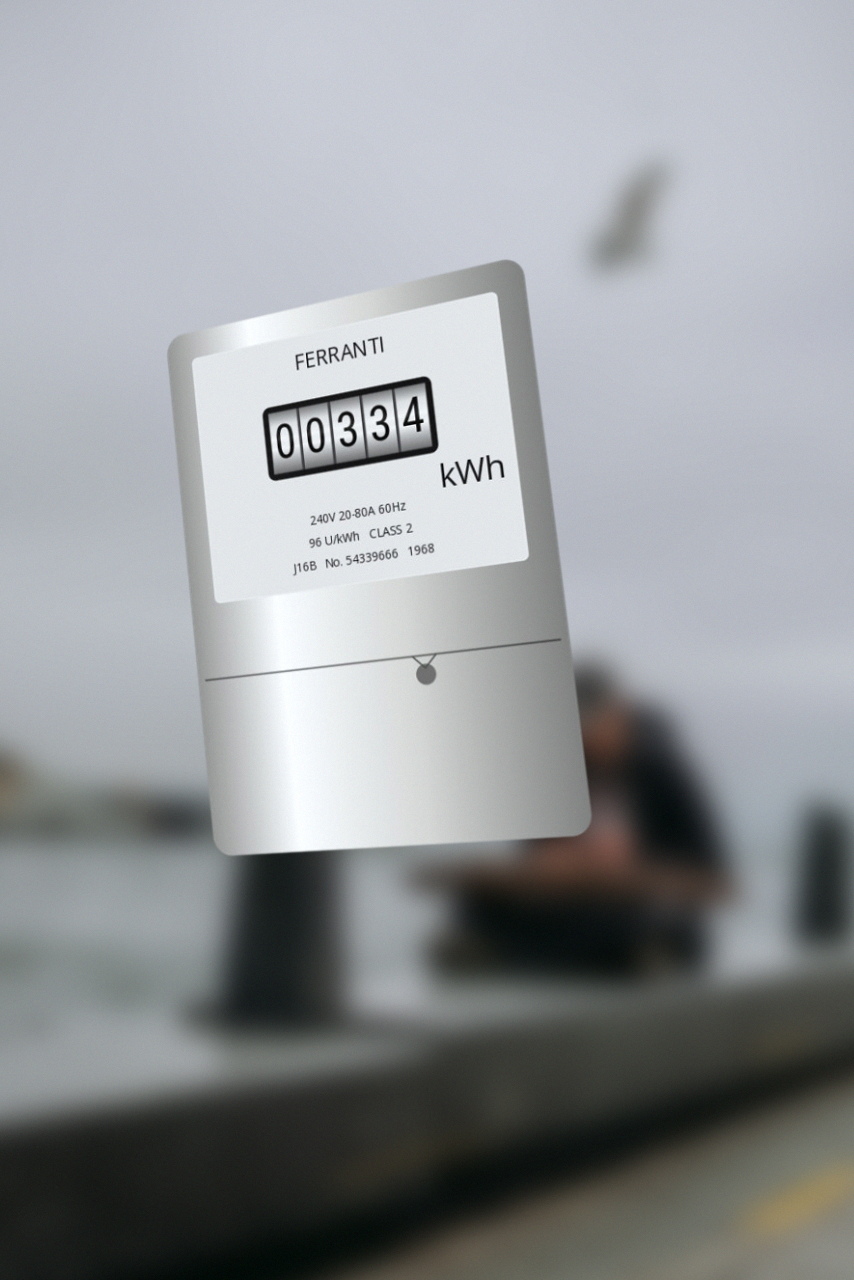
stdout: 334 kWh
